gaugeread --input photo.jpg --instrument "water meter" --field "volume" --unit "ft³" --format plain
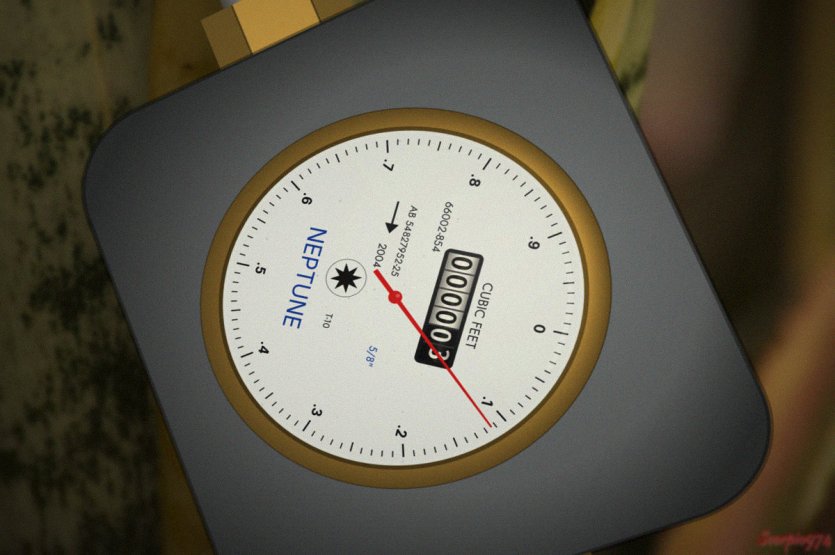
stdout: 3.11 ft³
